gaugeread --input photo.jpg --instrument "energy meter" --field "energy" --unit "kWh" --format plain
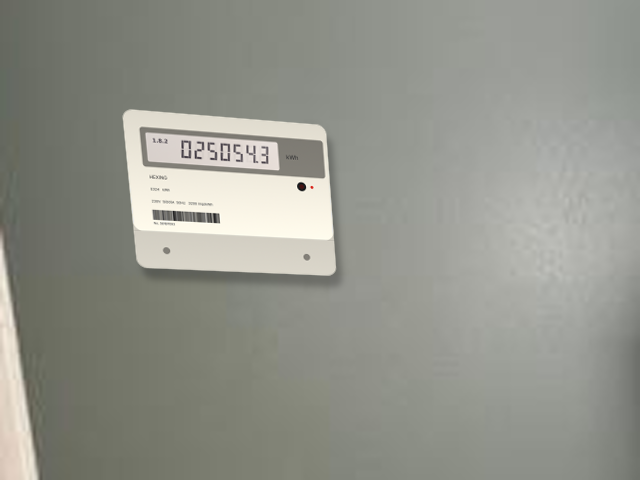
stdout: 25054.3 kWh
